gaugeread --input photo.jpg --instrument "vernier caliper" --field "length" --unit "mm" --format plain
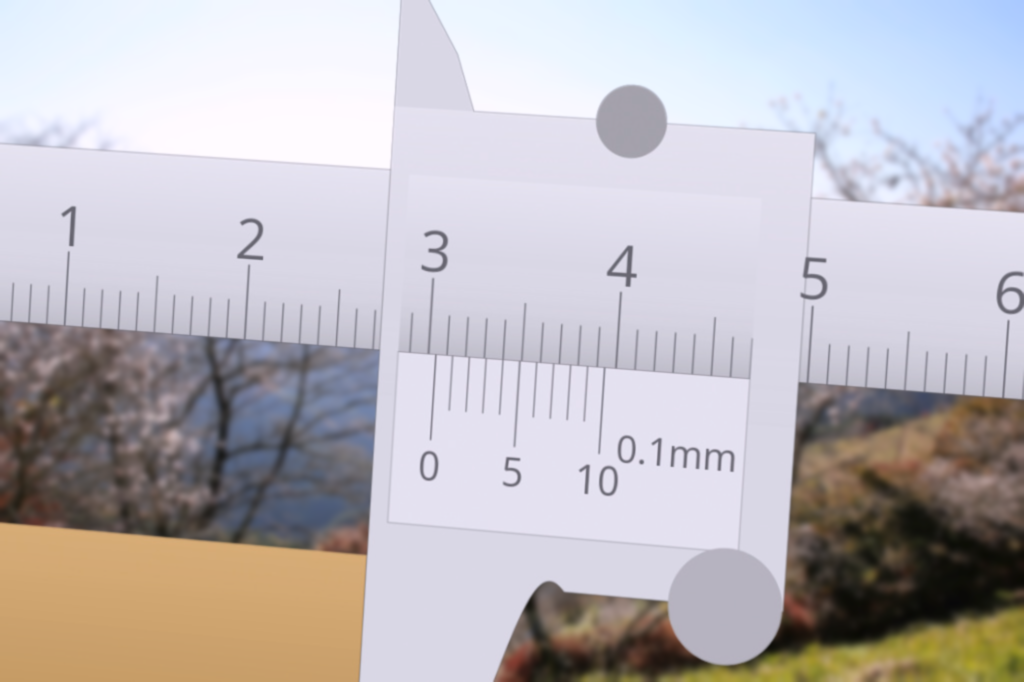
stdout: 30.4 mm
